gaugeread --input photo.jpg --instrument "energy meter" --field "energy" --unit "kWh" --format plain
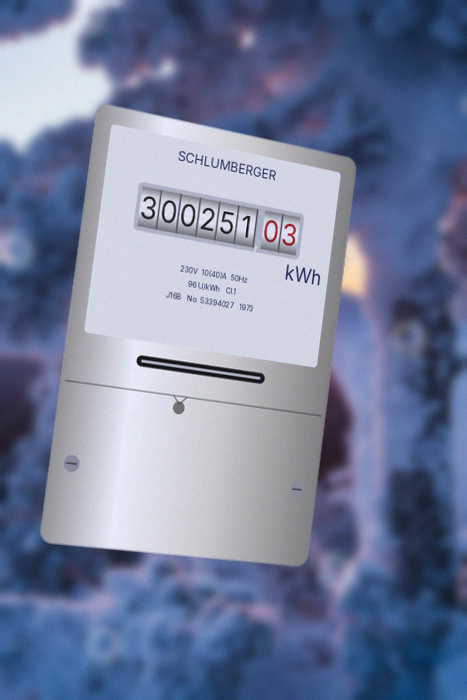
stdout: 300251.03 kWh
